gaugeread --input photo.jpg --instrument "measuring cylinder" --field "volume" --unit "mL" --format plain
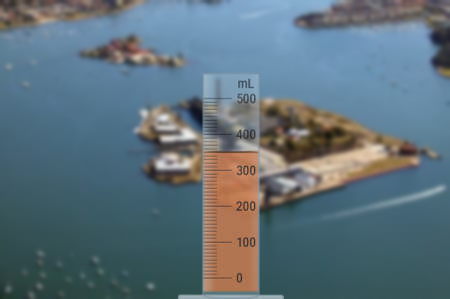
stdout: 350 mL
